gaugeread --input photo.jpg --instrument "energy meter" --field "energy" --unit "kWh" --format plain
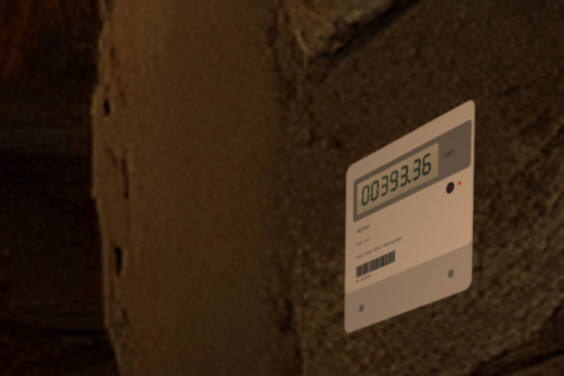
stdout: 393.36 kWh
